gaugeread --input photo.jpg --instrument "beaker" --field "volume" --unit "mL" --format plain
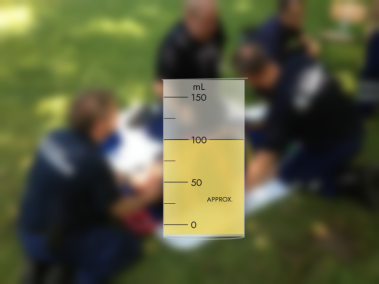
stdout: 100 mL
